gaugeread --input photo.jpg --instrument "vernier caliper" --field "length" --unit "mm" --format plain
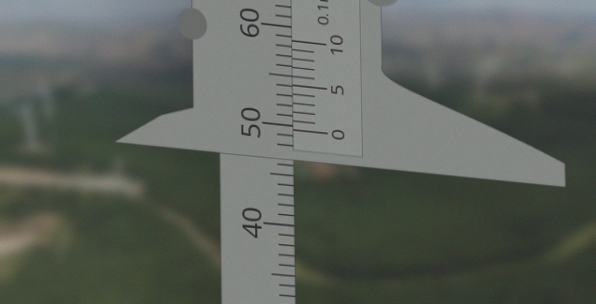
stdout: 49.6 mm
